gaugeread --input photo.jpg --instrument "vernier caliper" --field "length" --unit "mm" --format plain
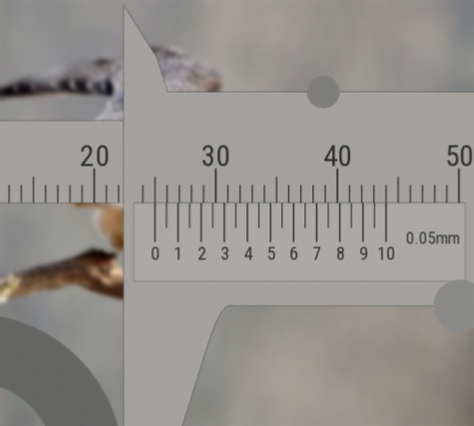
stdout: 25.0 mm
